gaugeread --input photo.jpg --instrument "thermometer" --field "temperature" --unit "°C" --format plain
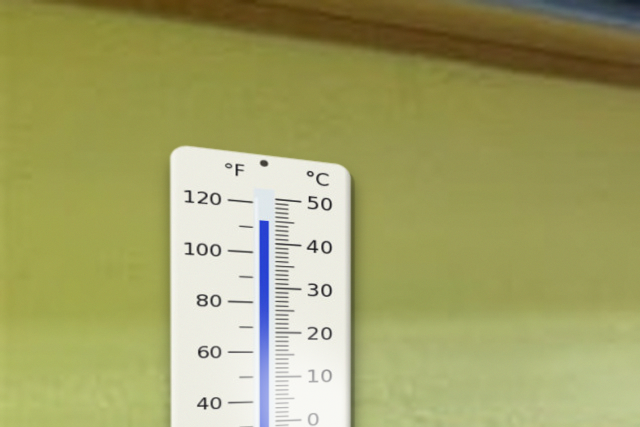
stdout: 45 °C
